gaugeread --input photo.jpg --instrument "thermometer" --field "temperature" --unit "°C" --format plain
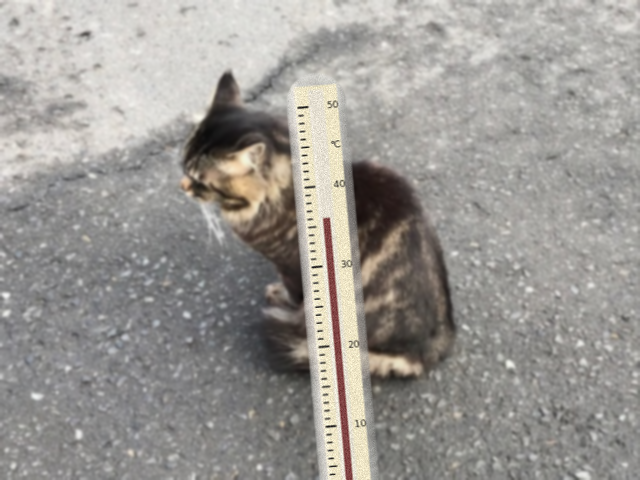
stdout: 36 °C
